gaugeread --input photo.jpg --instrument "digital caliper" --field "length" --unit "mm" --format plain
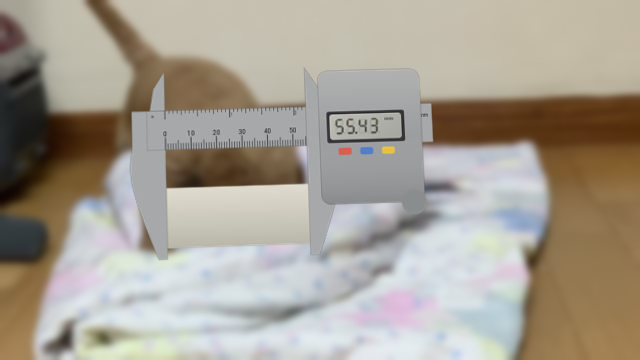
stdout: 55.43 mm
